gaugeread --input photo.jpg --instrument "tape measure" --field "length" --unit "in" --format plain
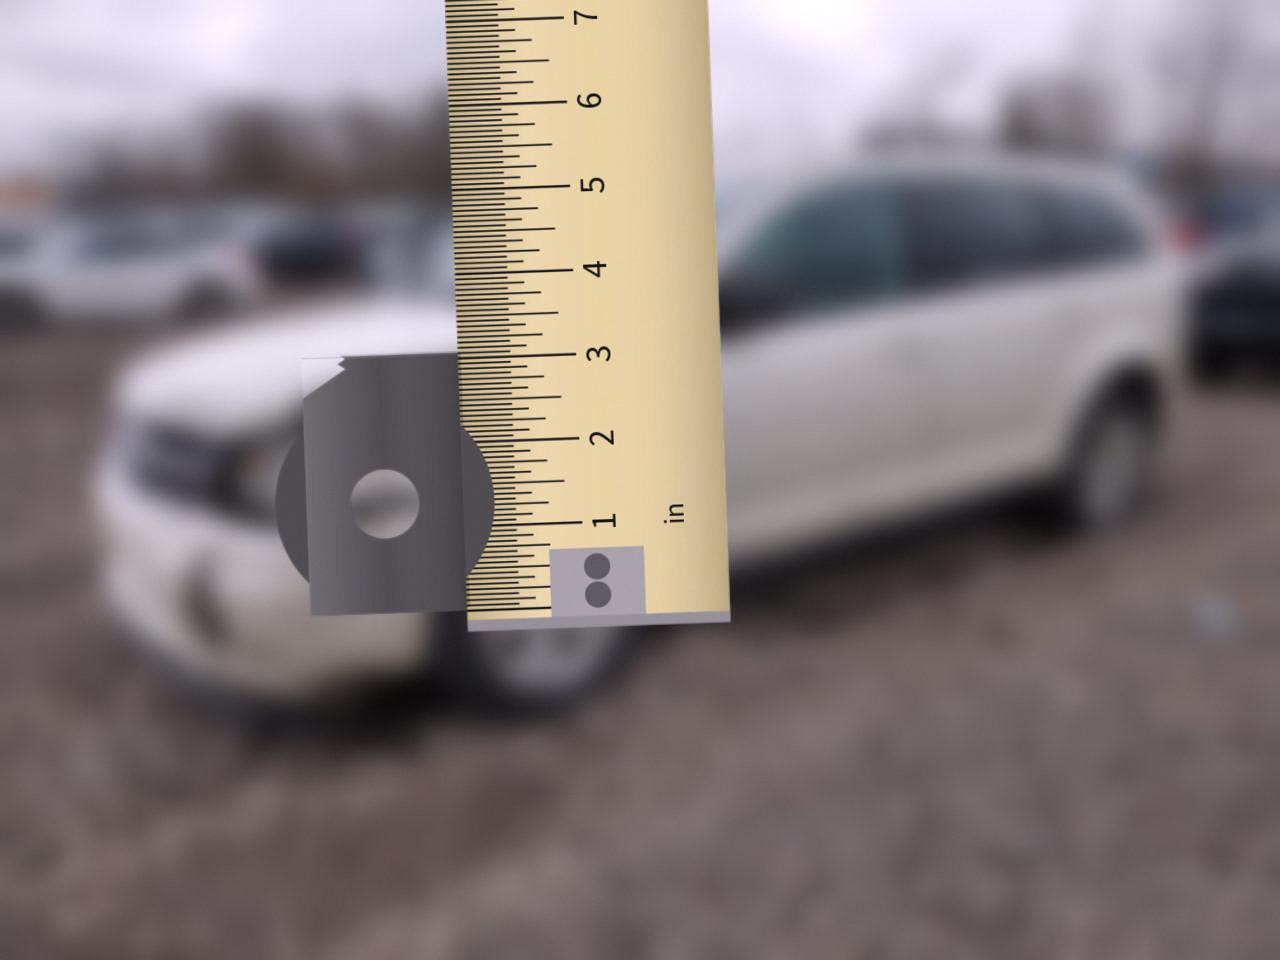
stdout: 3.0625 in
